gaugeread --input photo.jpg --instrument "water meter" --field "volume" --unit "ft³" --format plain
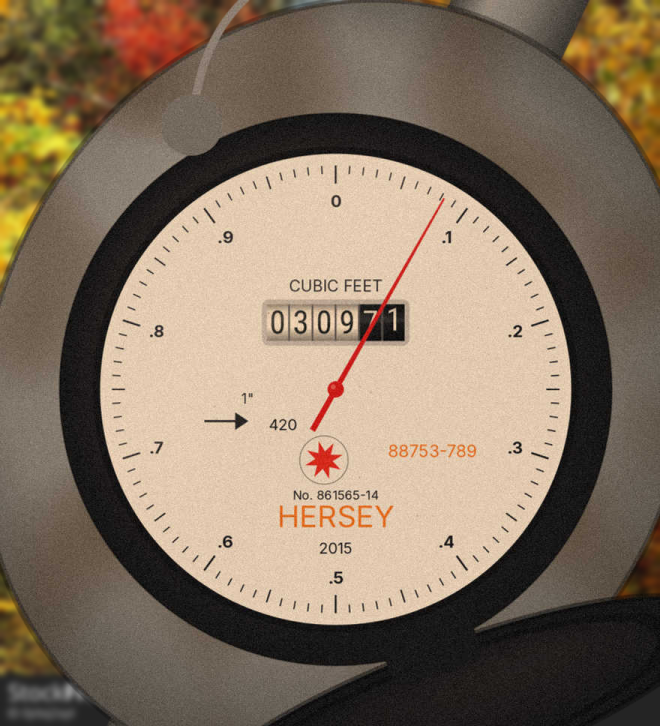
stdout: 30971.08 ft³
